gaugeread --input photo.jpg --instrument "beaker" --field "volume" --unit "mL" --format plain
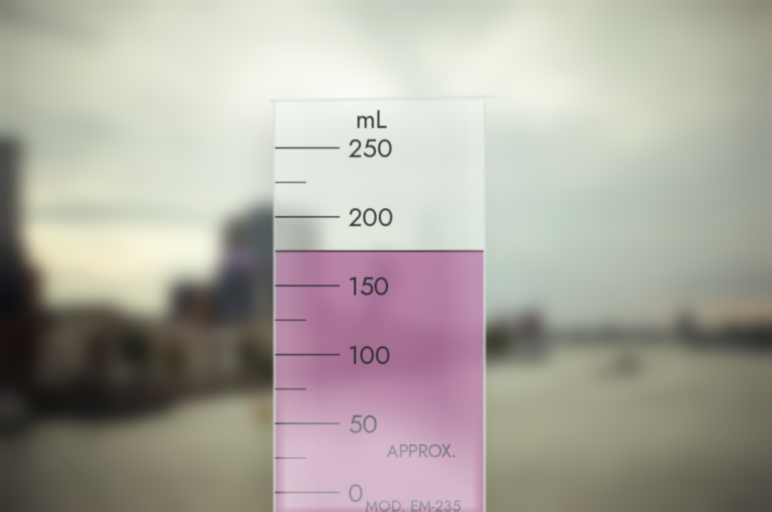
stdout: 175 mL
